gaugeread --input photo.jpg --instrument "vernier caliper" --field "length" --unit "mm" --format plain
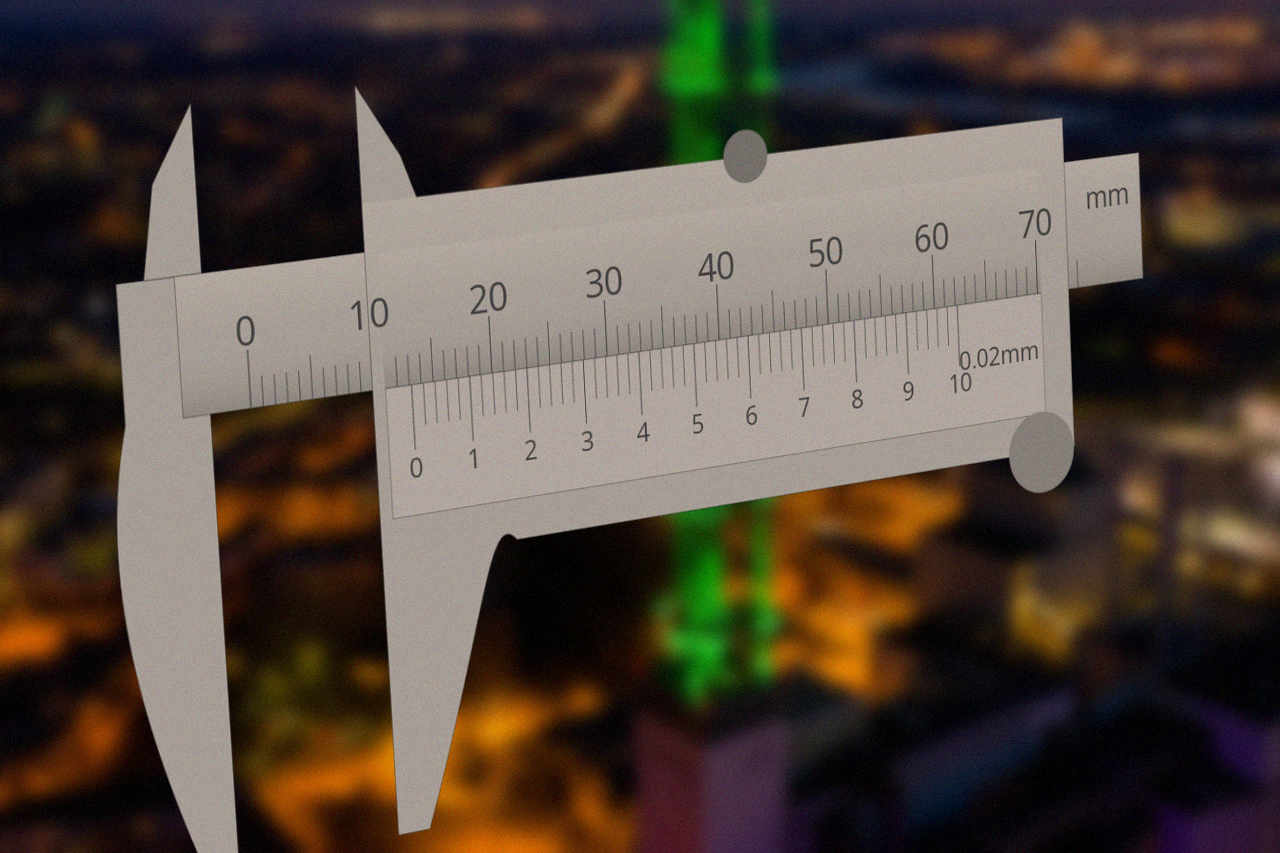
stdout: 13.2 mm
